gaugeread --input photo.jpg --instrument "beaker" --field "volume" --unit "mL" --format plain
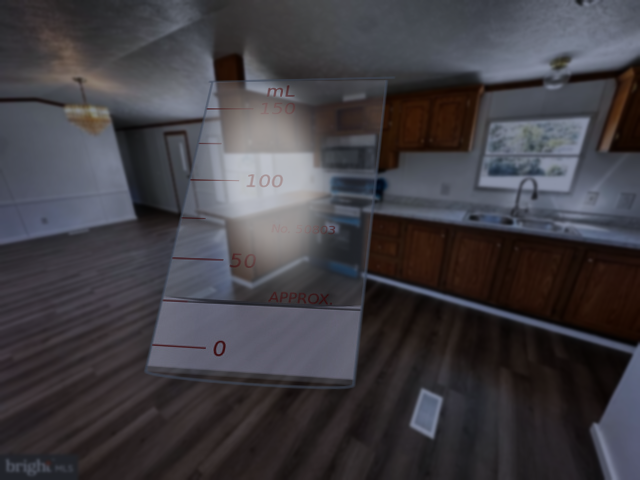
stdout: 25 mL
